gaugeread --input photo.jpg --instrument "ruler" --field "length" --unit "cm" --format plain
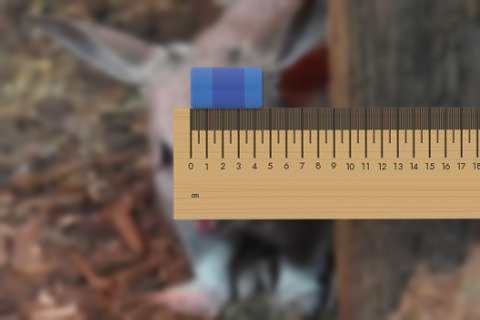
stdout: 4.5 cm
